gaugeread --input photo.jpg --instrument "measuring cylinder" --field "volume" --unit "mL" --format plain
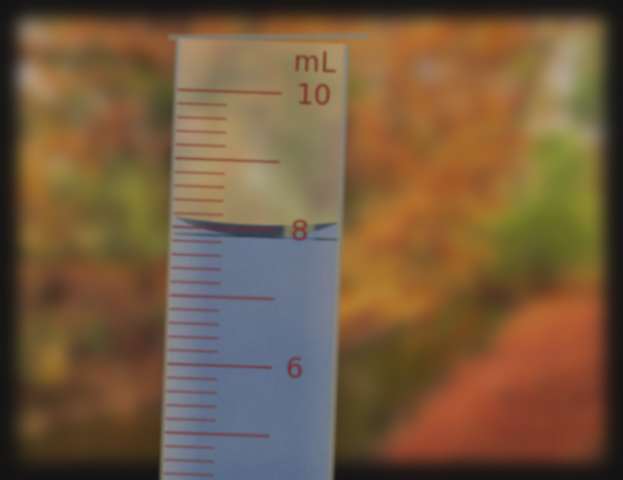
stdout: 7.9 mL
